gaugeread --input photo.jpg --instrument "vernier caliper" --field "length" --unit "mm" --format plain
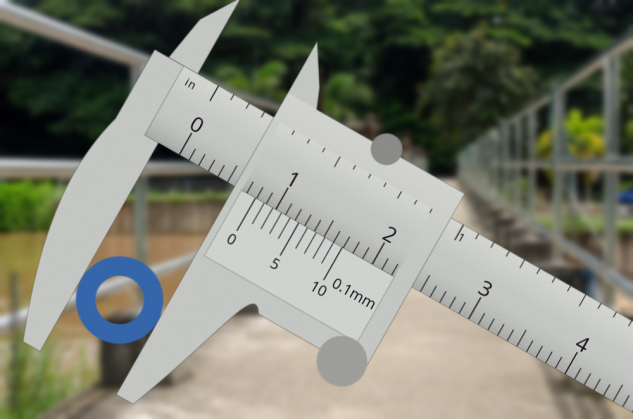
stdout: 7.9 mm
